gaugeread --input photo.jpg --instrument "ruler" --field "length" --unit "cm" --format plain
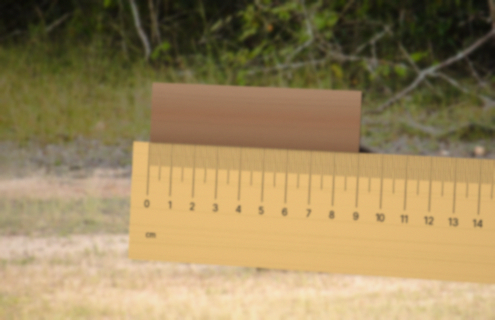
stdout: 9 cm
